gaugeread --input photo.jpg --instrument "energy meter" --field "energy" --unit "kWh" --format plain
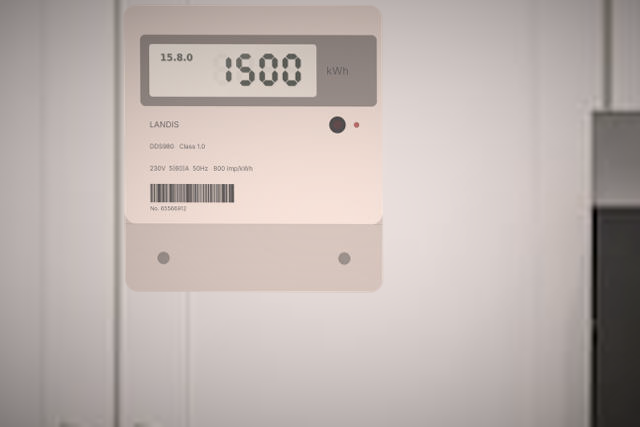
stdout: 1500 kWh
